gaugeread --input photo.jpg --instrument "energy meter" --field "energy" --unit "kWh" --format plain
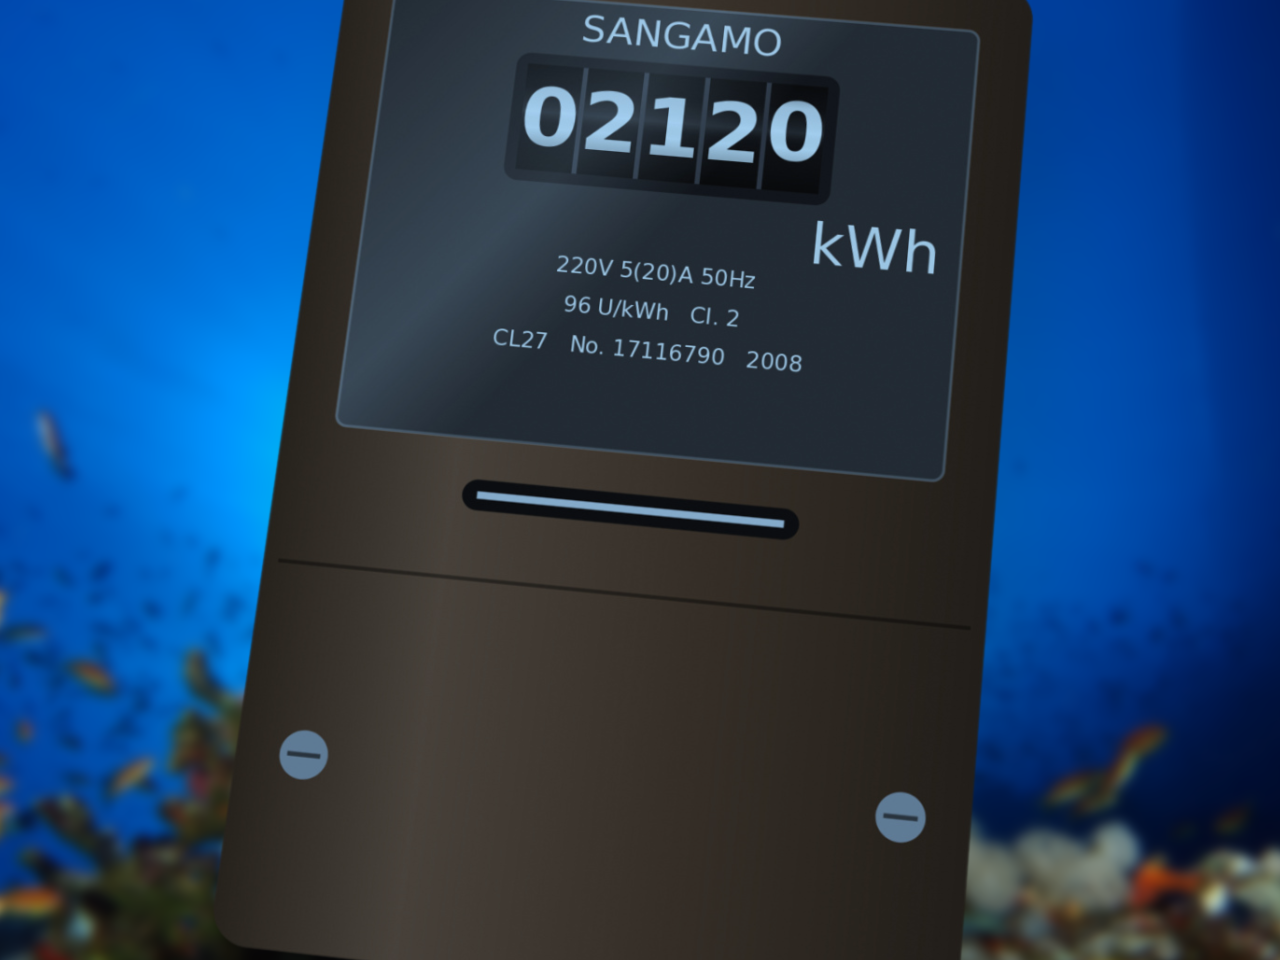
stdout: 2120 kWh
